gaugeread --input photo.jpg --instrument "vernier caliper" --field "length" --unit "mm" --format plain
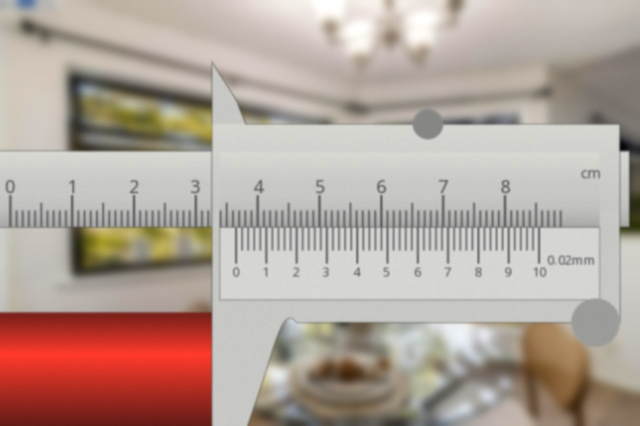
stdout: 36.5 mm
